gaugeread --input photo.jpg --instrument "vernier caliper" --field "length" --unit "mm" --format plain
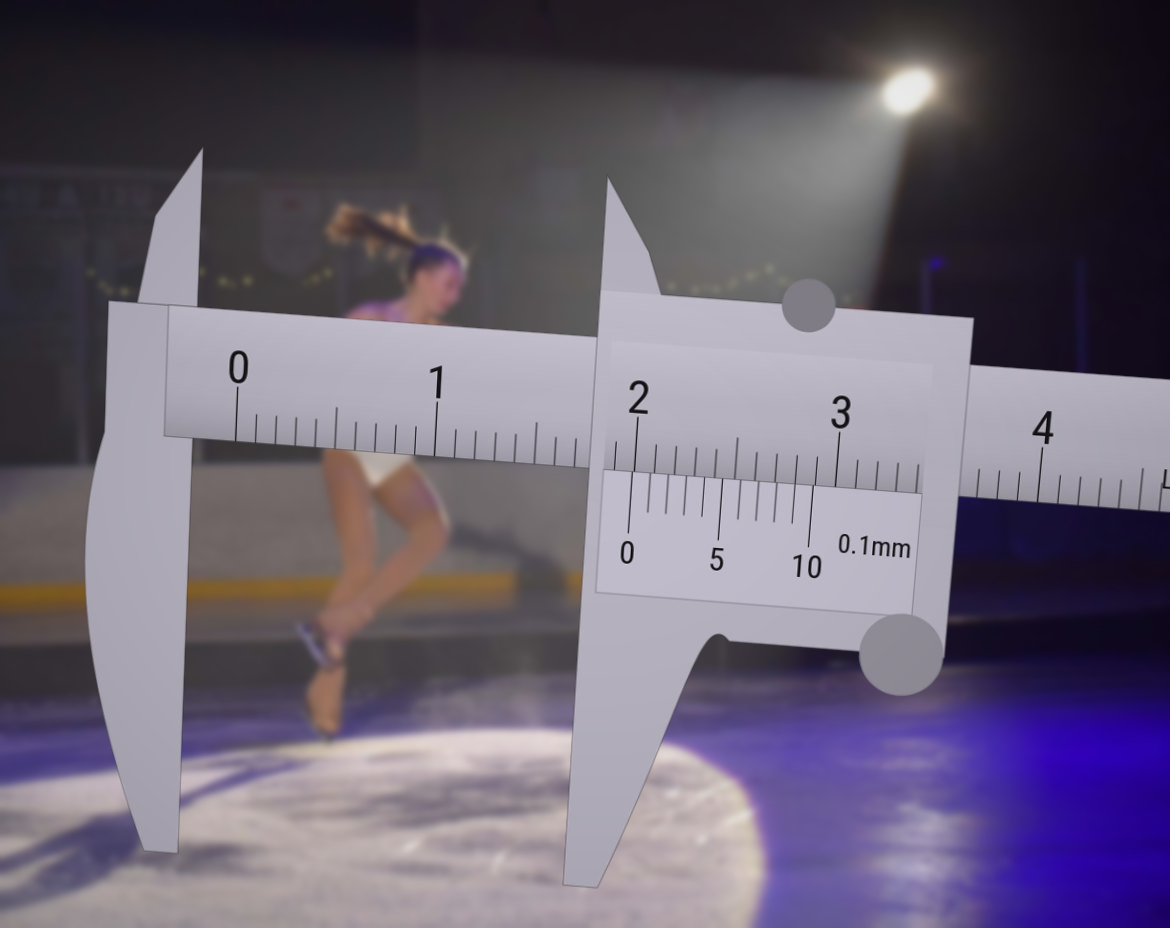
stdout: 19.9 mm
